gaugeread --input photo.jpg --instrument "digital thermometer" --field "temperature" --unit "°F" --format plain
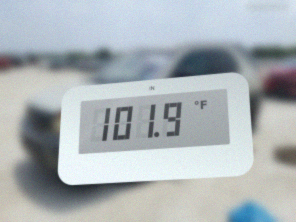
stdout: 101.9 °F
